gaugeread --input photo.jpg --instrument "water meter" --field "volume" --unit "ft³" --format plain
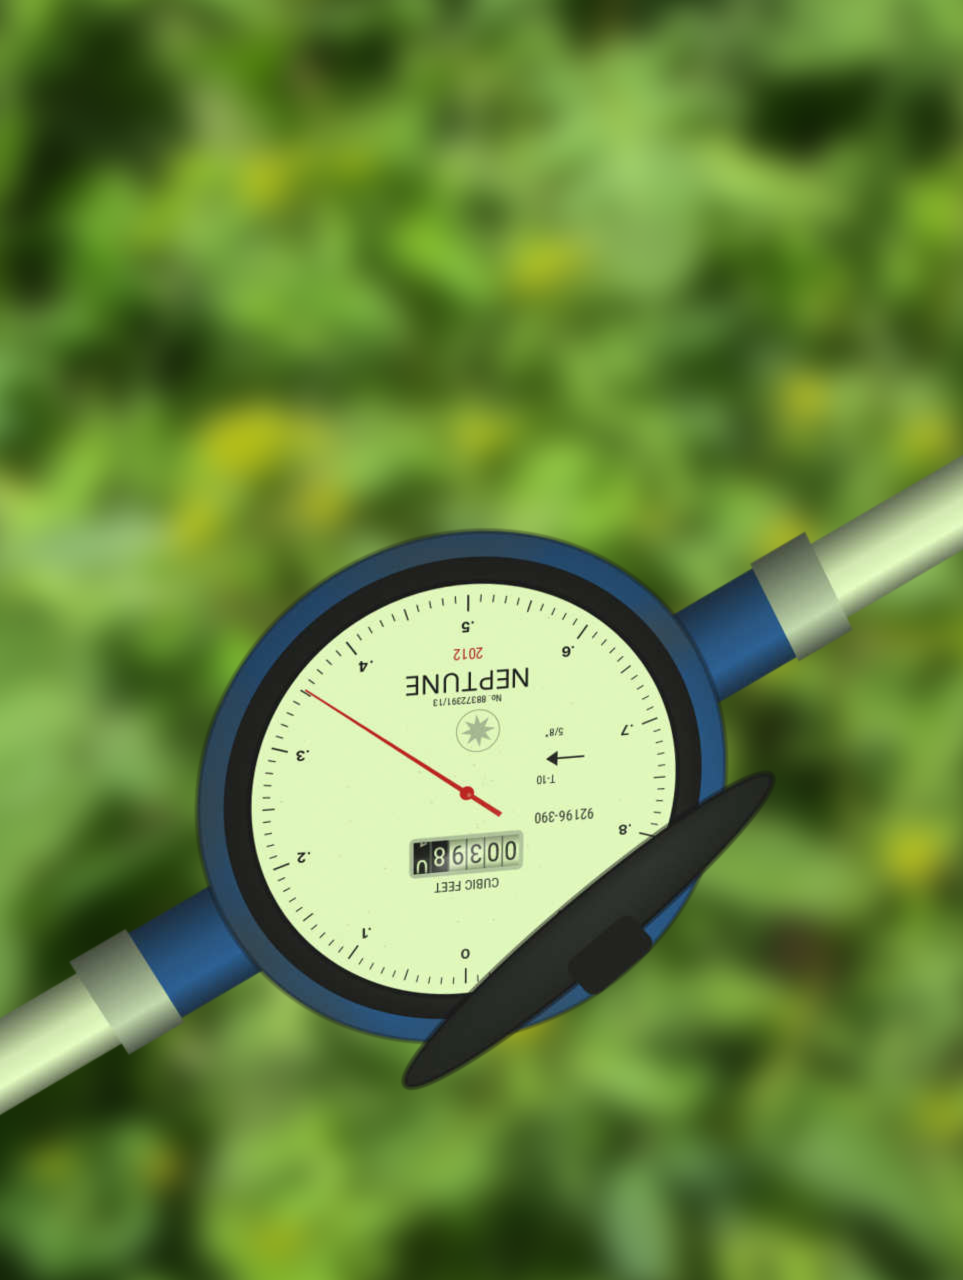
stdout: 3980.35 ft³
